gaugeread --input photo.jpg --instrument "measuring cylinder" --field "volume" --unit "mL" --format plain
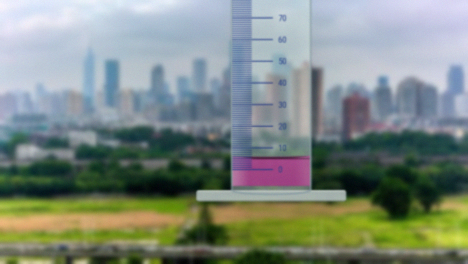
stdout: 5 mL
